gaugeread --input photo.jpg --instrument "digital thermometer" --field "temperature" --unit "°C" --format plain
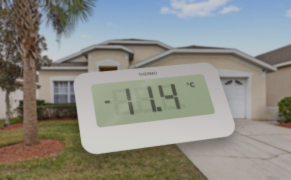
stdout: -11.4 °C
